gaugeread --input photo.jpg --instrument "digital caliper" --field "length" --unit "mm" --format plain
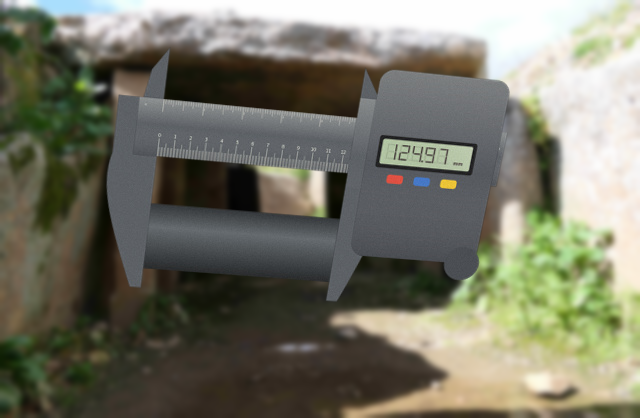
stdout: 124.97 mm
